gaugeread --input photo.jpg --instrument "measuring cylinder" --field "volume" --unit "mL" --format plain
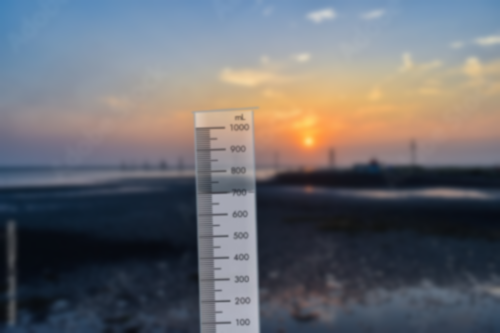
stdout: 700 mL
